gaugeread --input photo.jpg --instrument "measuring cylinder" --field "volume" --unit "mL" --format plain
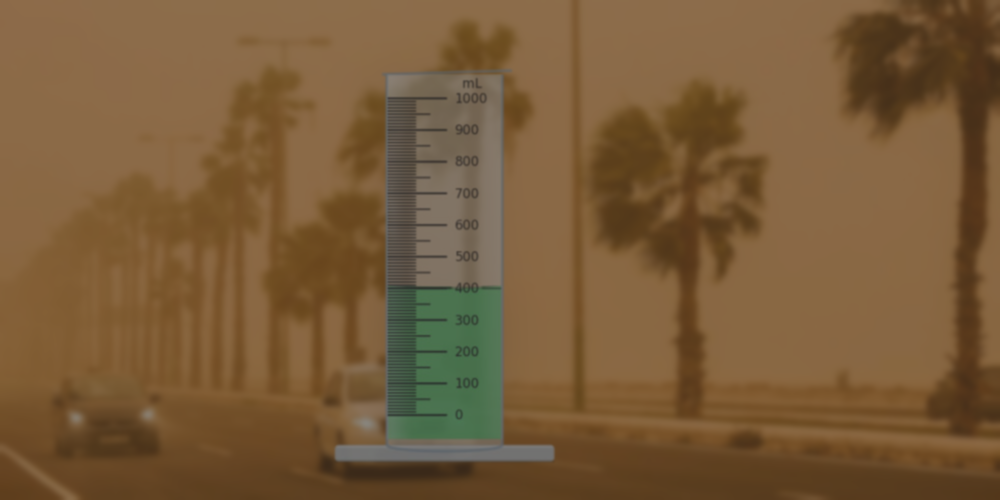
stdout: 400 mL
